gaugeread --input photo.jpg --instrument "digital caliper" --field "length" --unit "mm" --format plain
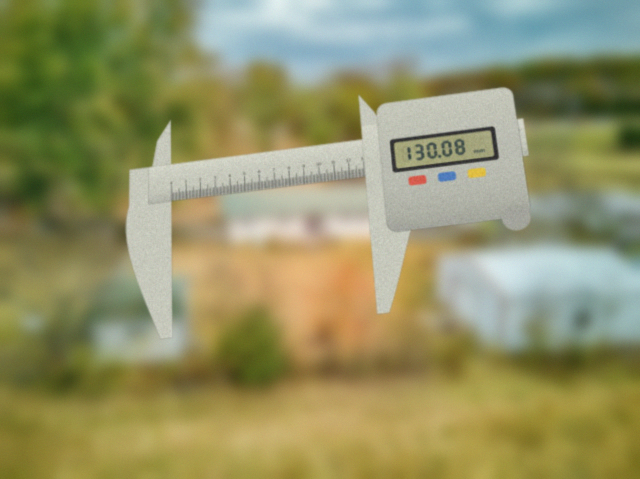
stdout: 130.08 mm
